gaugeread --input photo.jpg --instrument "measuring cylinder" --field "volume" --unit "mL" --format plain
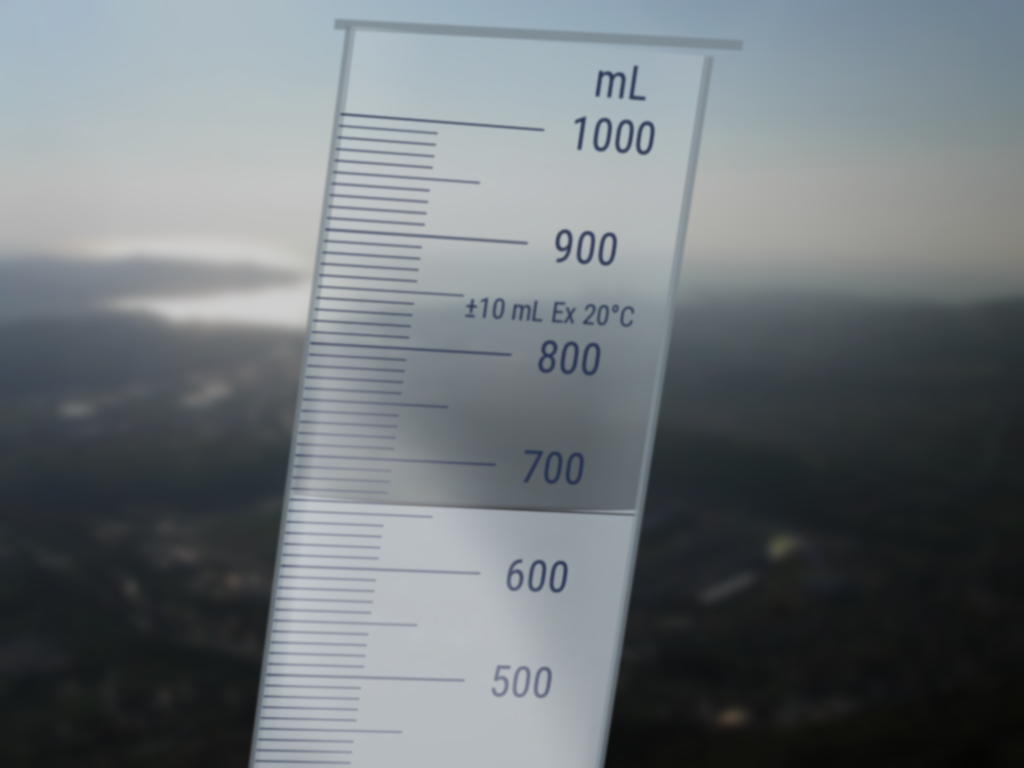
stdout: 660 mL
